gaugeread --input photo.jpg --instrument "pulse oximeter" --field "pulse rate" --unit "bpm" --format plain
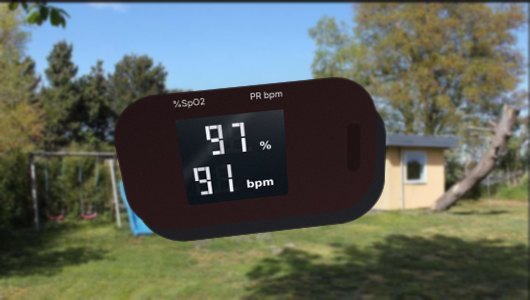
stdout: 91 bpm
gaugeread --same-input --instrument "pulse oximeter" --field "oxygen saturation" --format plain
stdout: 97 %
